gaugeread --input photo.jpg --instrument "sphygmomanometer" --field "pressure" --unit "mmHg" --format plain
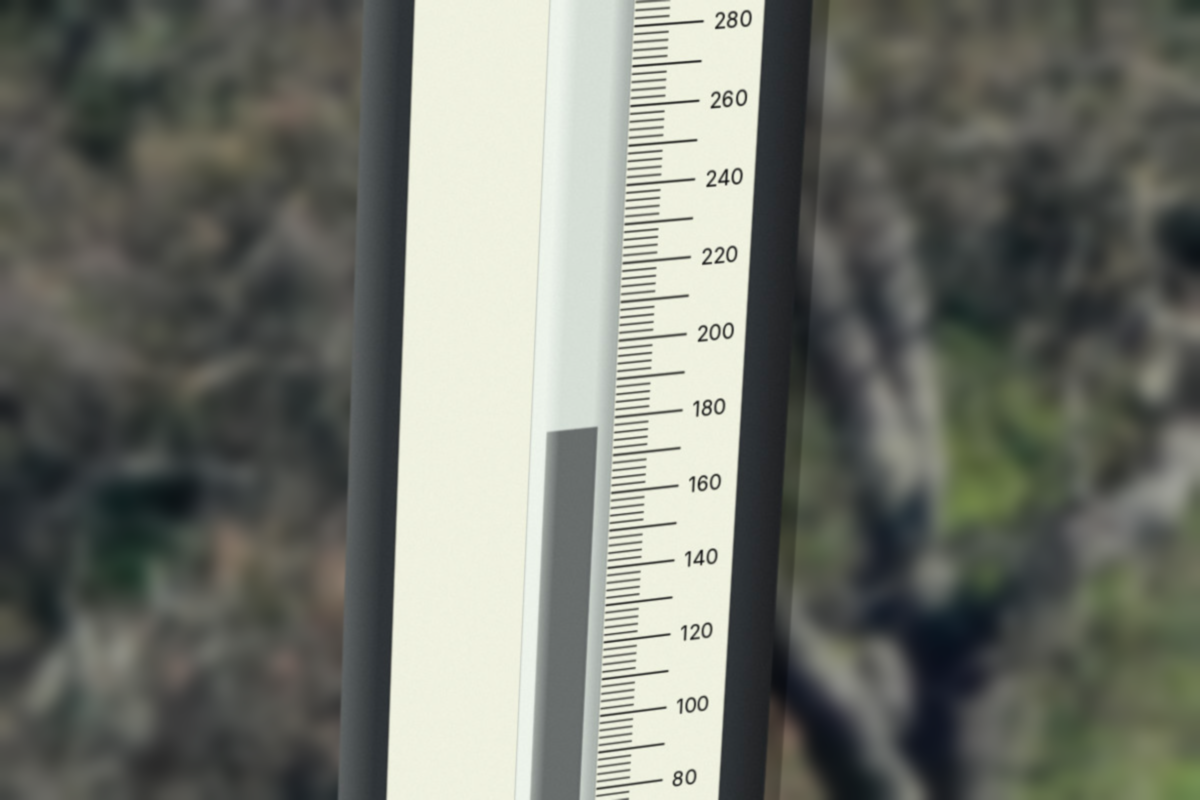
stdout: 178 mmHg
